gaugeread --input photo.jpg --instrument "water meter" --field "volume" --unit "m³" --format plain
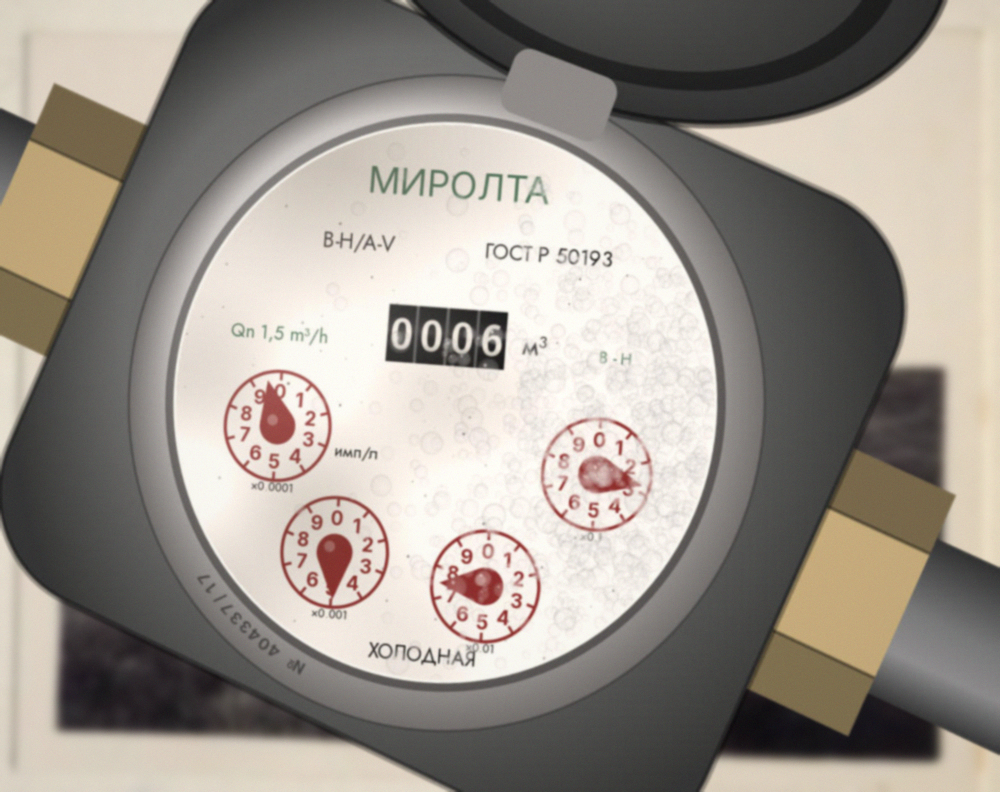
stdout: 6.2749 m³
